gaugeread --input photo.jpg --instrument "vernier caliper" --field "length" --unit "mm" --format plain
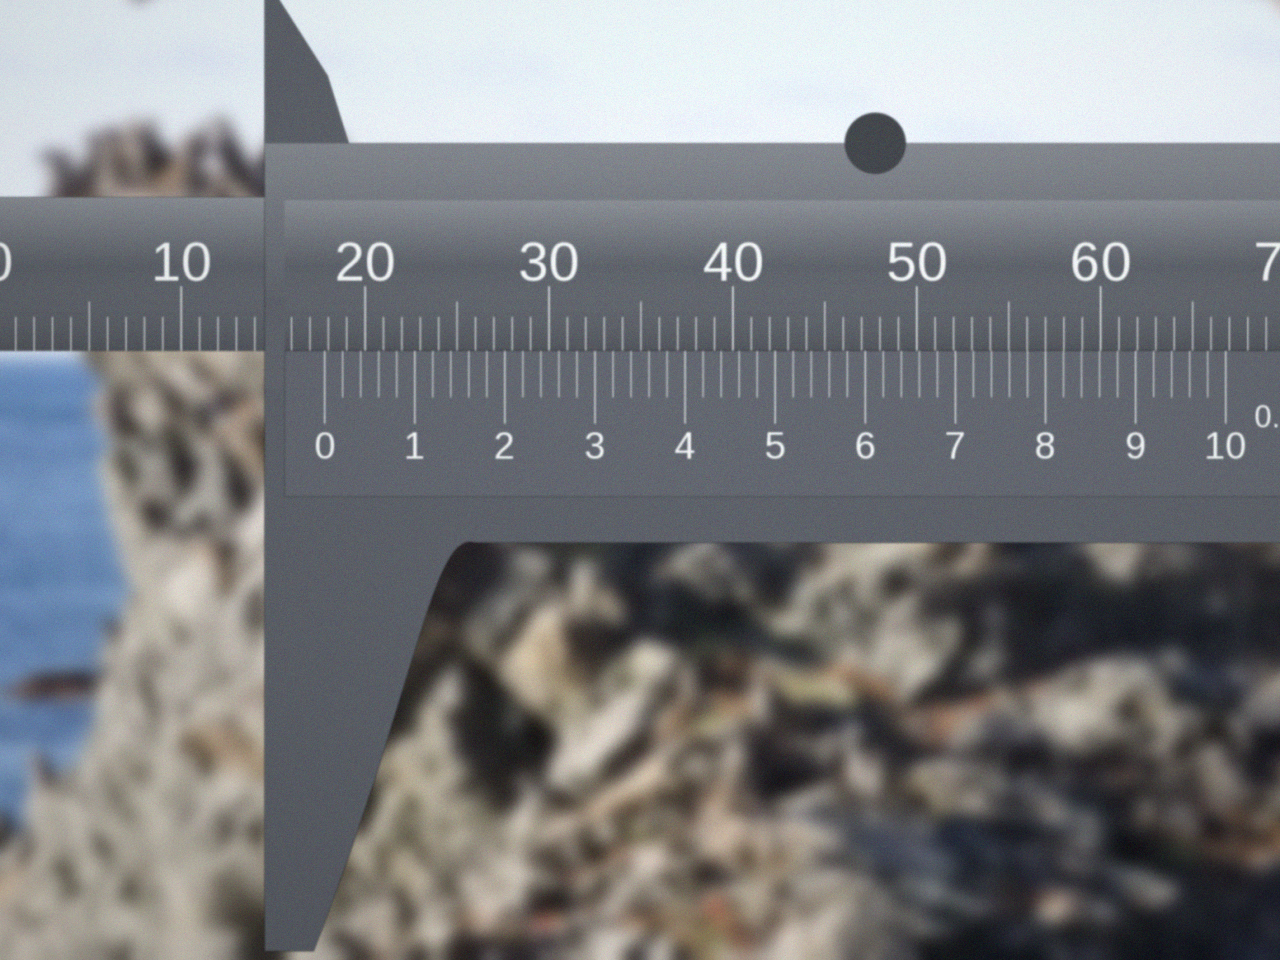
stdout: 17.8 mm
